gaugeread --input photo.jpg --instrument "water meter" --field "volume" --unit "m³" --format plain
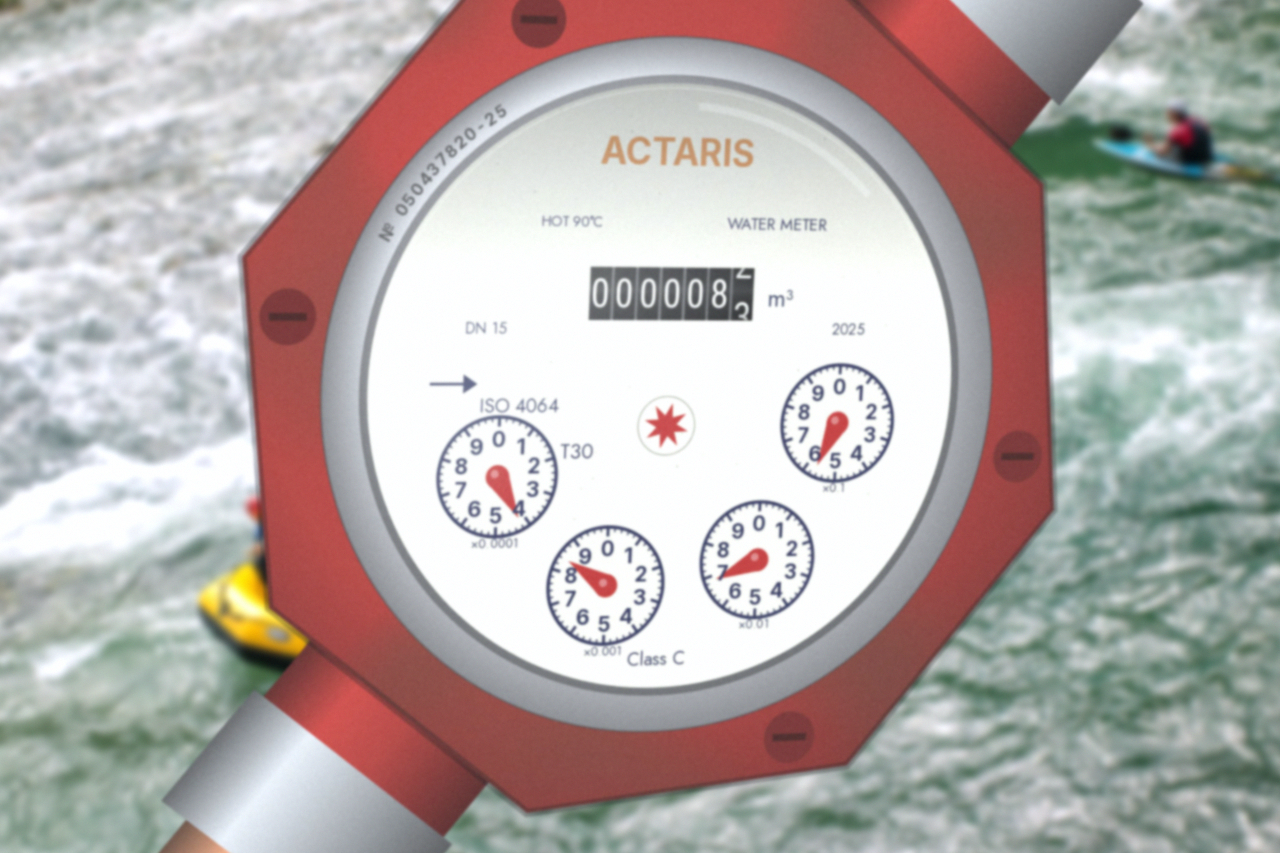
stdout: 82.5684 m³
